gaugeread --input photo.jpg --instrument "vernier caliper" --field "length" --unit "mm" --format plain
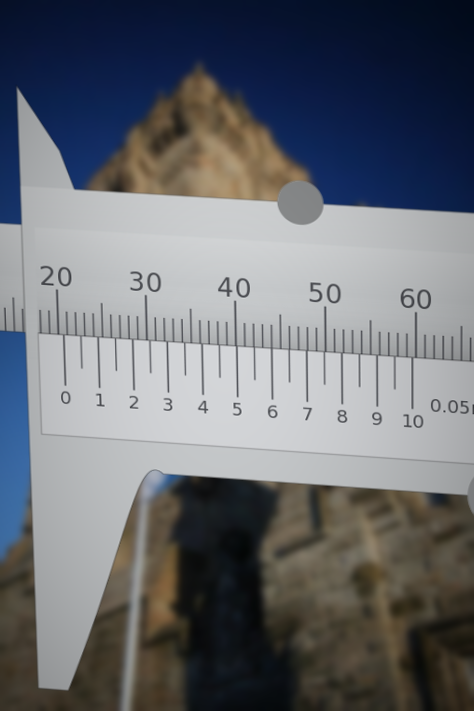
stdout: 20.6 mm
